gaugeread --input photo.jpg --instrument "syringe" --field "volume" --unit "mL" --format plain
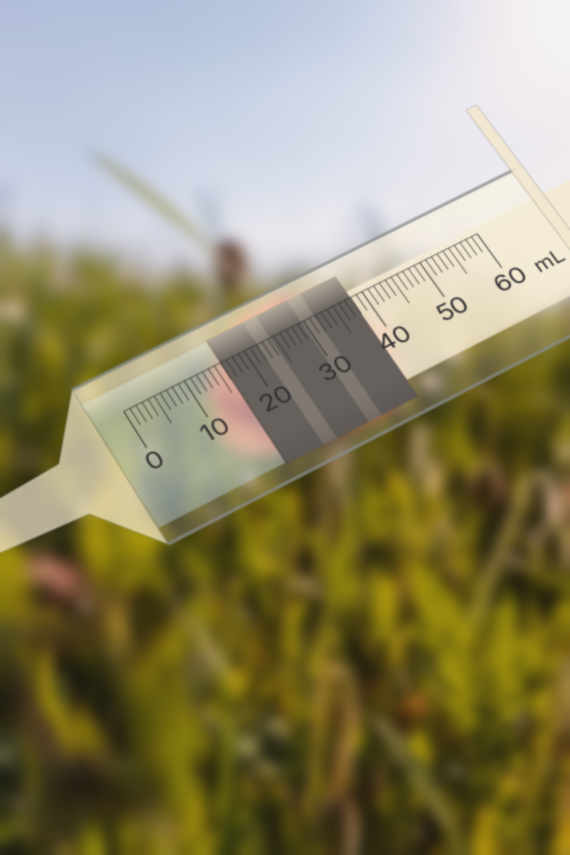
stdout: 16 mL
